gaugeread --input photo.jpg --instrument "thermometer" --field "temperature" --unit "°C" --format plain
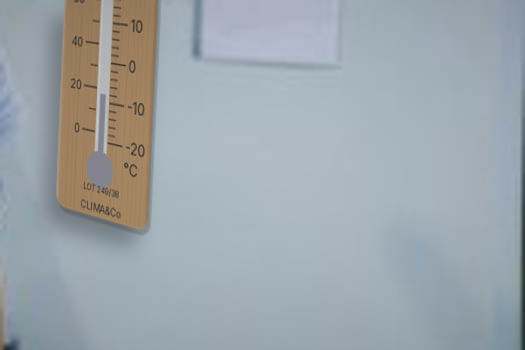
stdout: -8 °C
